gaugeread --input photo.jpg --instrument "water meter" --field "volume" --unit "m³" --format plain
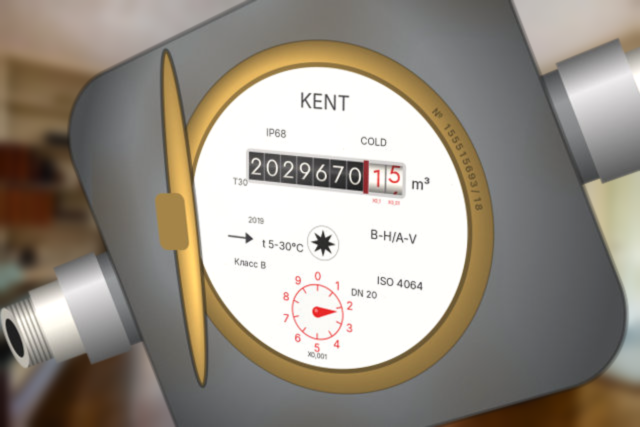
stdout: 2029670.152 m³
